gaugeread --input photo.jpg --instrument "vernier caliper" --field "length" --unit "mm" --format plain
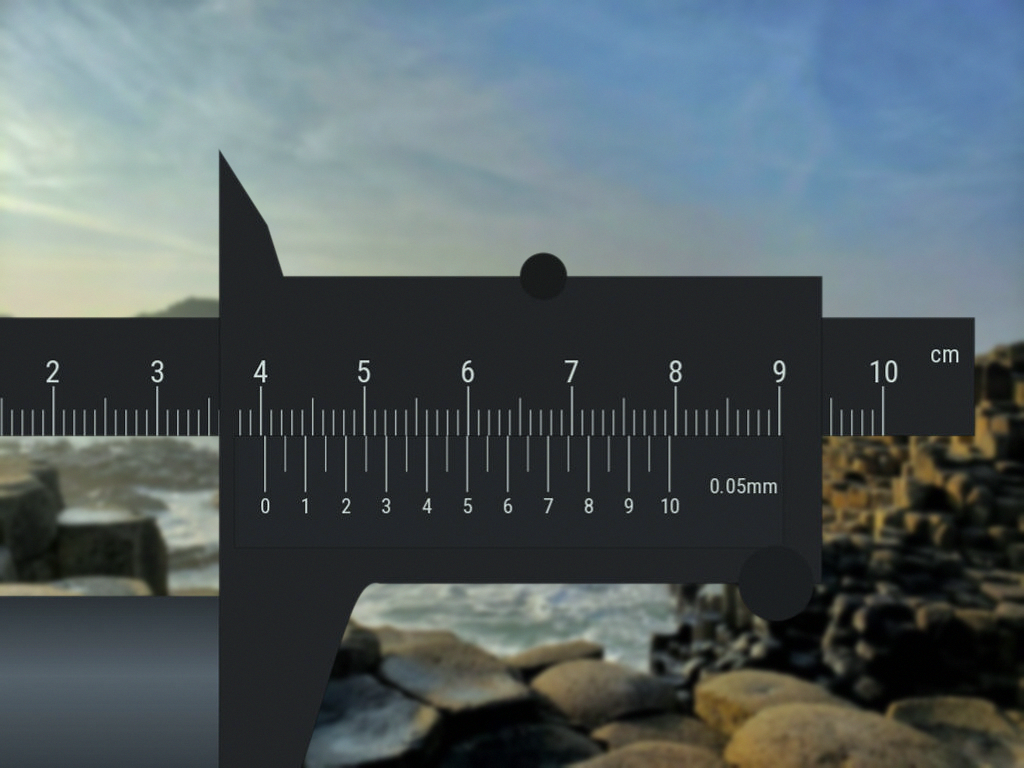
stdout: 40.4 mm
